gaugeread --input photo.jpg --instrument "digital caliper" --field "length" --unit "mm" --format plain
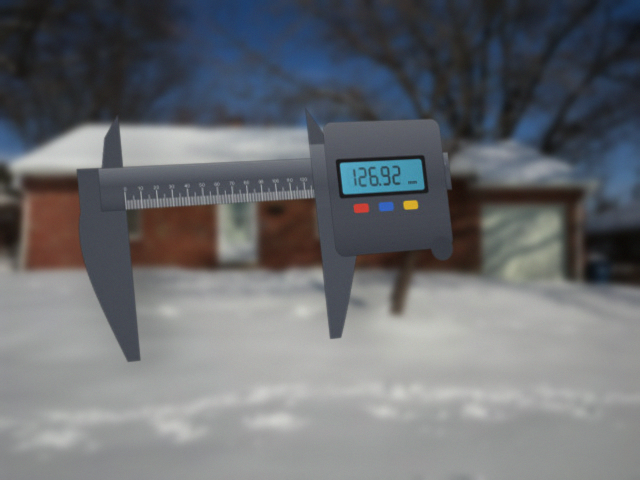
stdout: 126.92 mm
